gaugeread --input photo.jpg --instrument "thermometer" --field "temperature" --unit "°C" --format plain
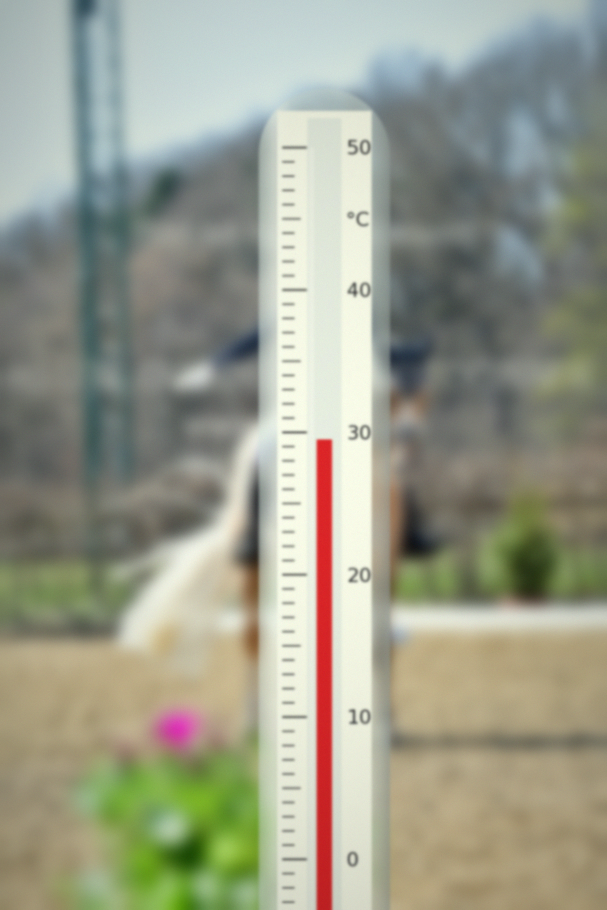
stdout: 29.5 °C
